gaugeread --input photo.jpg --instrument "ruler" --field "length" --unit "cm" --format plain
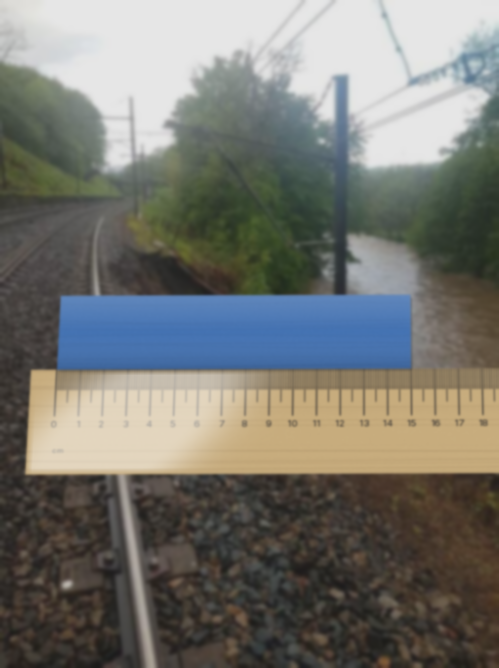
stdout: 15 cm
